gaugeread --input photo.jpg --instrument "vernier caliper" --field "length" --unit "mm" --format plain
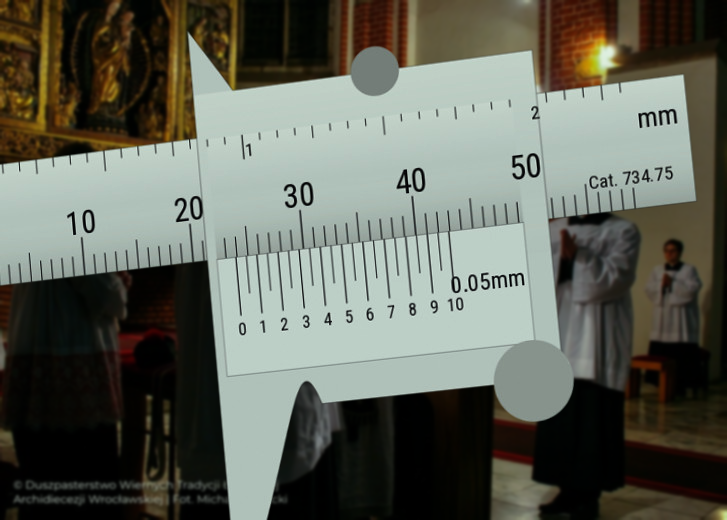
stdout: 23.9 mm
